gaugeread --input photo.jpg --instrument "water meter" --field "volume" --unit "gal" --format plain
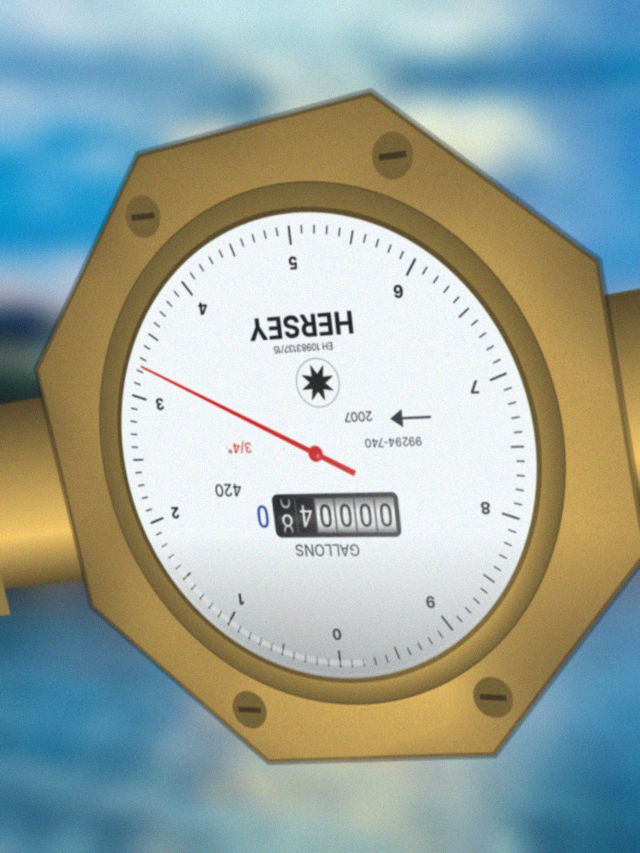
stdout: 483.2 gal
